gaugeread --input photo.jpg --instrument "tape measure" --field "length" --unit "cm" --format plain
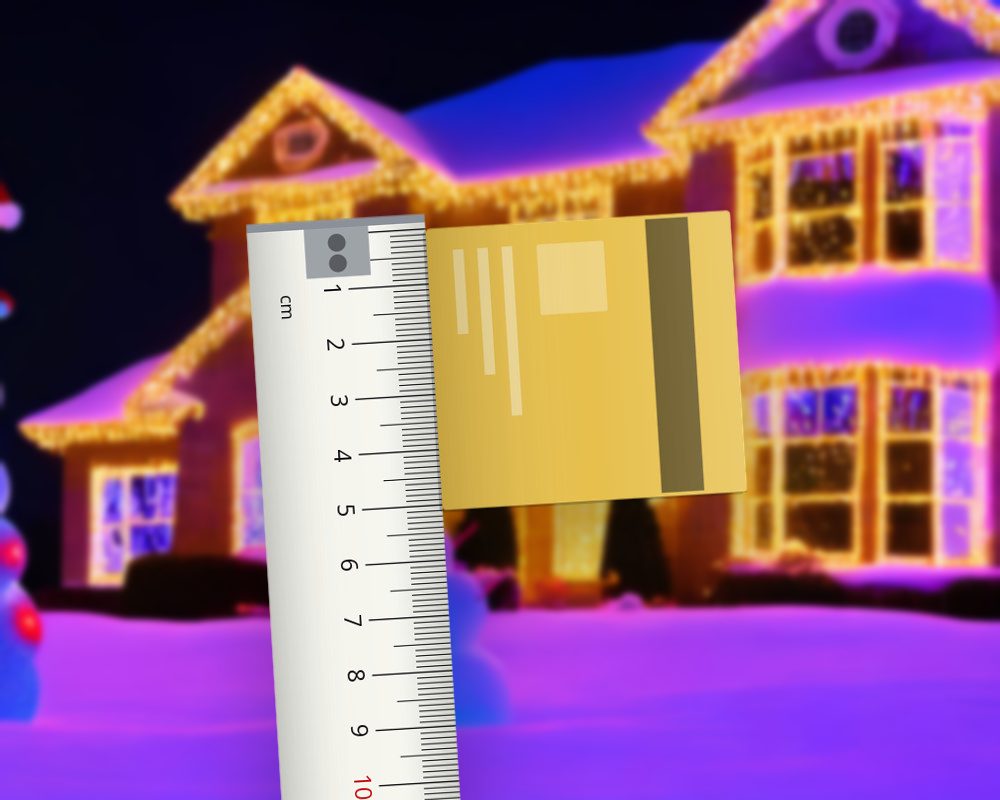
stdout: 5.1 cm
